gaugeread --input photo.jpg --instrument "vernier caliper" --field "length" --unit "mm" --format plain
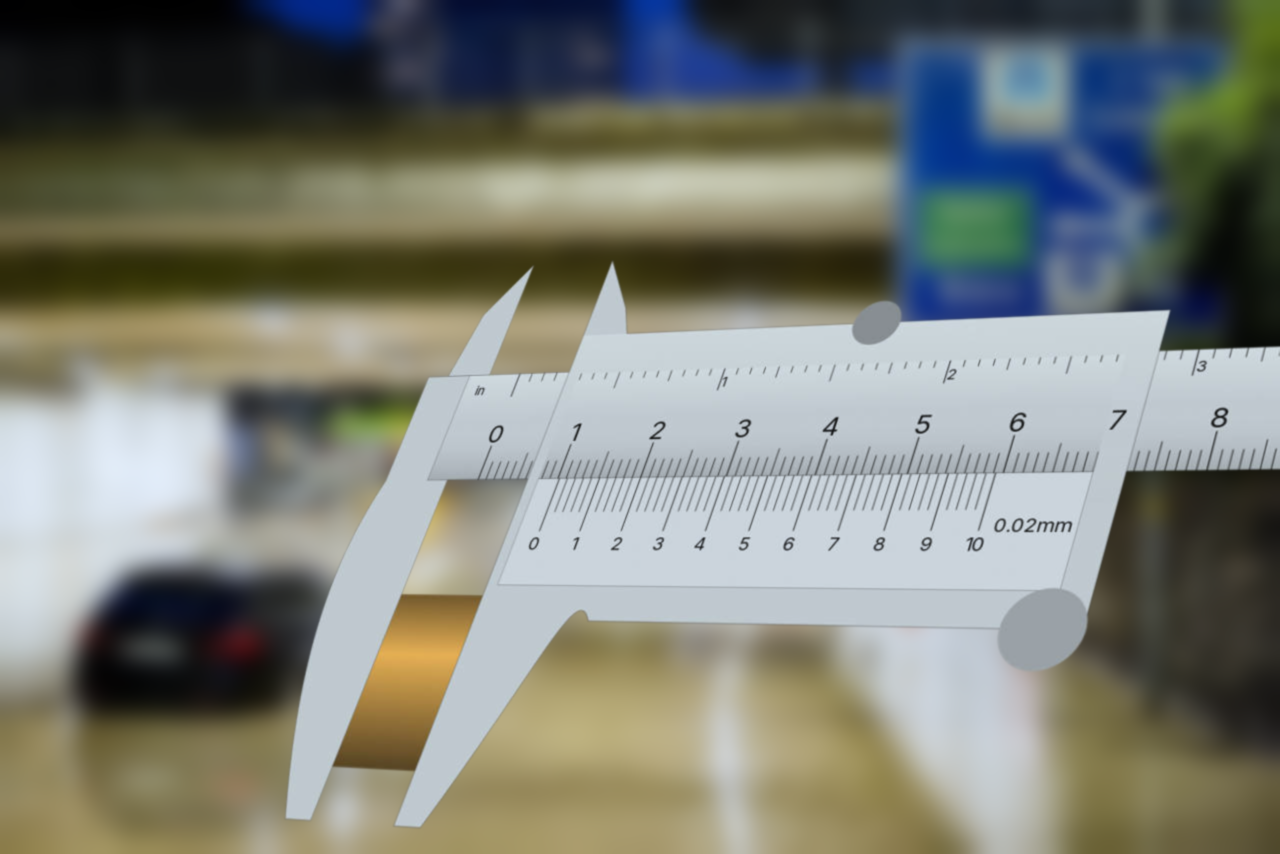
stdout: 10.2 mm
